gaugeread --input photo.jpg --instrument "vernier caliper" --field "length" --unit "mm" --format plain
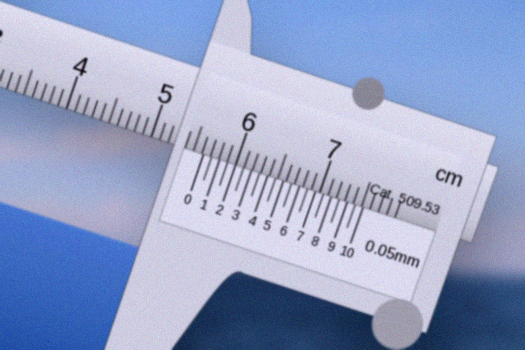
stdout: 56.2 mm
